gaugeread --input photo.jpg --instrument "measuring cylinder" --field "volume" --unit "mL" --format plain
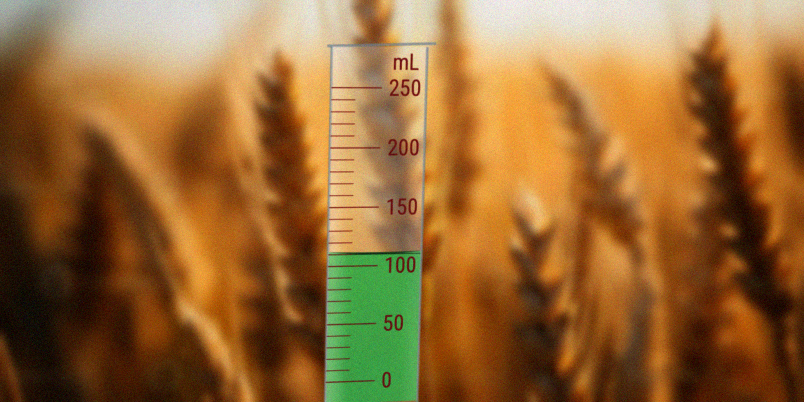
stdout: 110 mL
